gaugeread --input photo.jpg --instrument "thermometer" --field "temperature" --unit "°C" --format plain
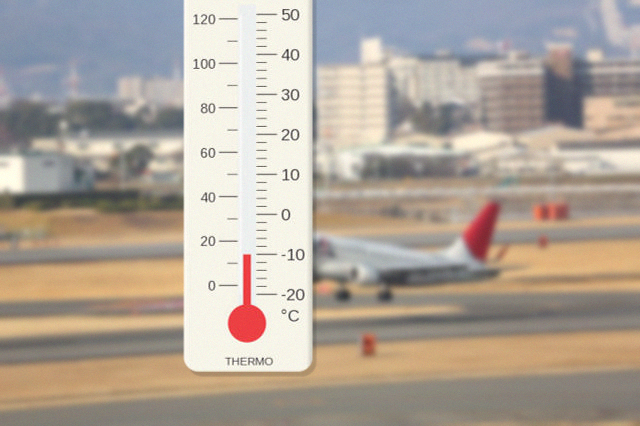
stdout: -10 °C
